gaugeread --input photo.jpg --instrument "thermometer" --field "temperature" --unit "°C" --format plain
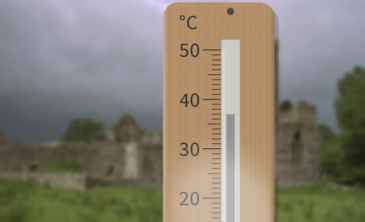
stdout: 37 °C
